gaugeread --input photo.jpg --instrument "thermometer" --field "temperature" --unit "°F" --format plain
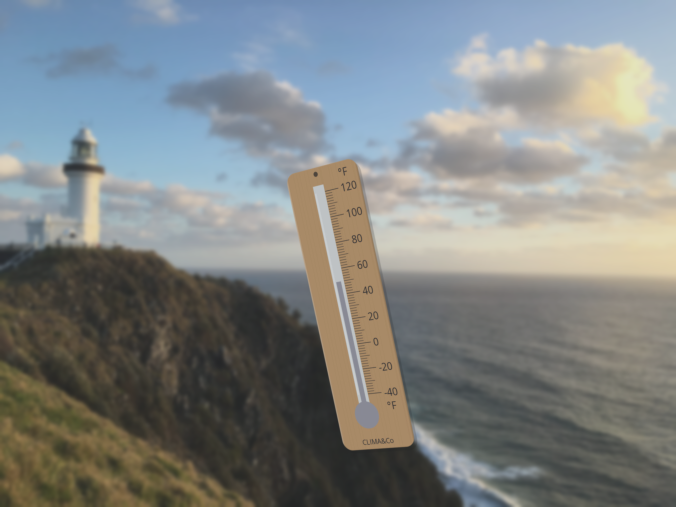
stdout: 50 °F
